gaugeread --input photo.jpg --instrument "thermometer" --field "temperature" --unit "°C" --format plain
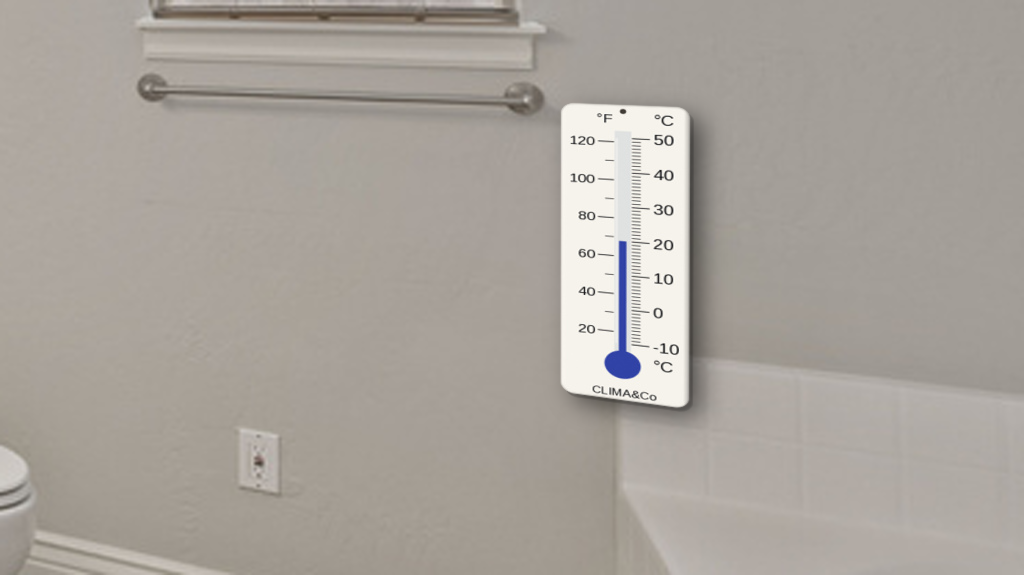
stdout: 20 °C
